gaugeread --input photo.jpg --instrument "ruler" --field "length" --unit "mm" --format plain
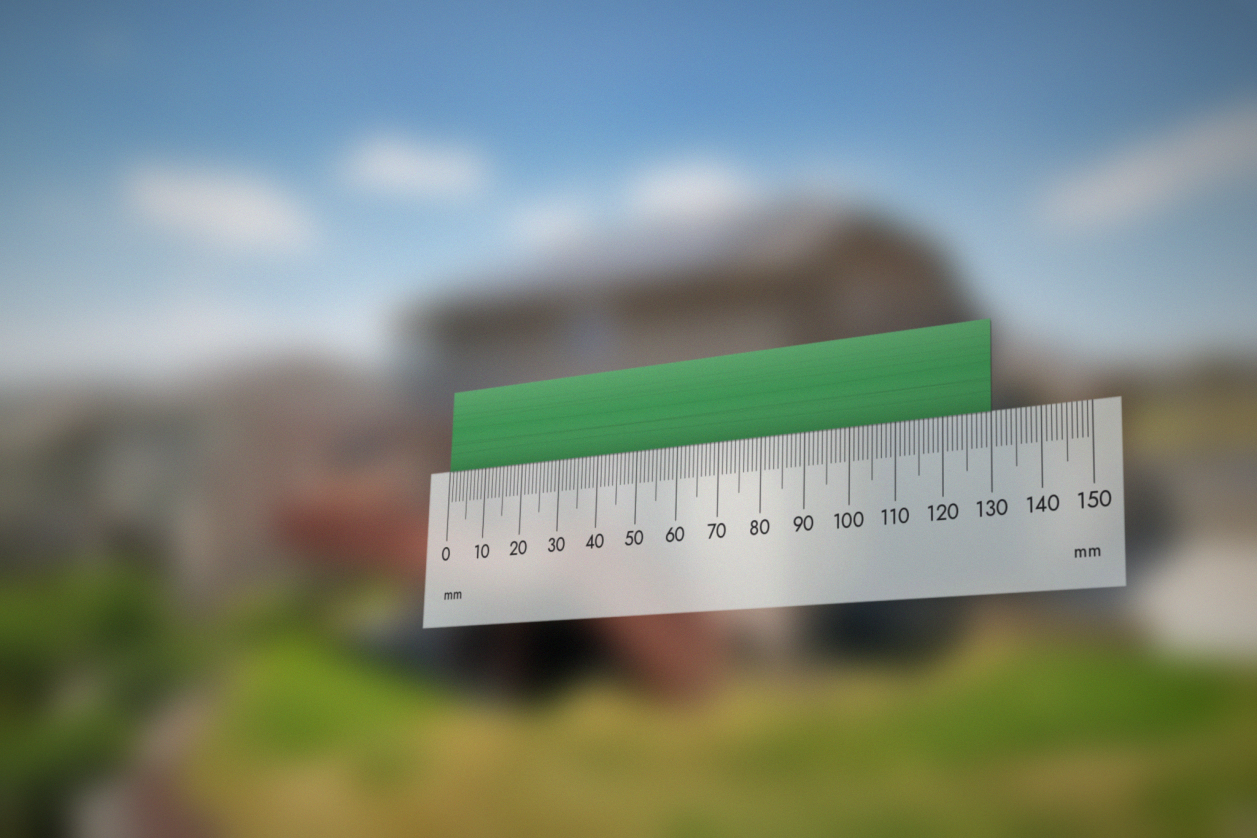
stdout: 130 mm
